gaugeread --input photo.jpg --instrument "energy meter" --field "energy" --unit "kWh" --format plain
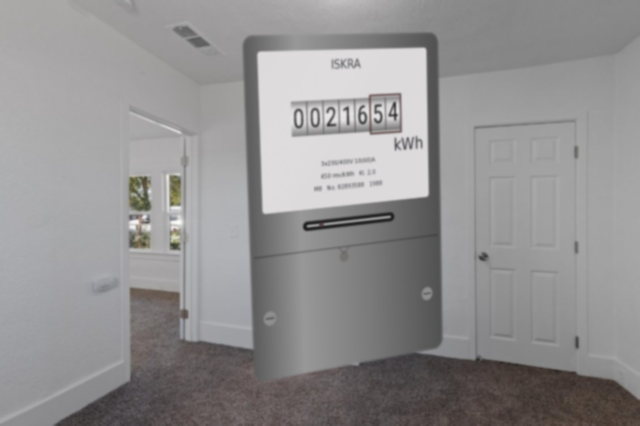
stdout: 216.54 kWh
